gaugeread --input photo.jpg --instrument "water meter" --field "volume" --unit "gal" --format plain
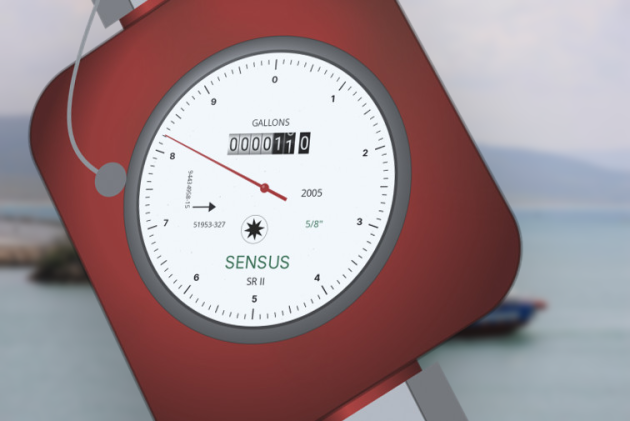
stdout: 108.2 gal
